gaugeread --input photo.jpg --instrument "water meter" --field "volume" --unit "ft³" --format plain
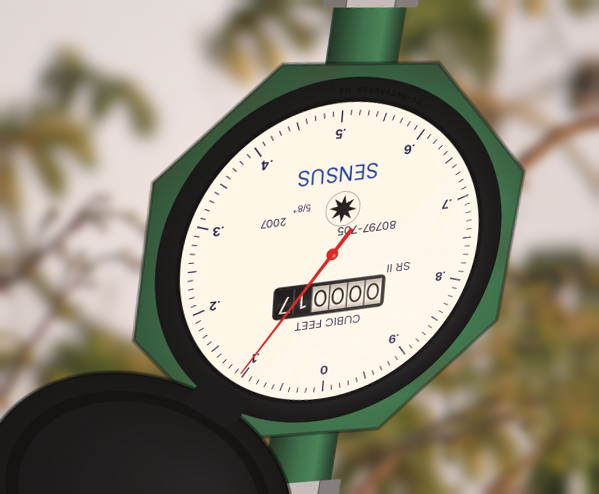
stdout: 17.10 ft³
